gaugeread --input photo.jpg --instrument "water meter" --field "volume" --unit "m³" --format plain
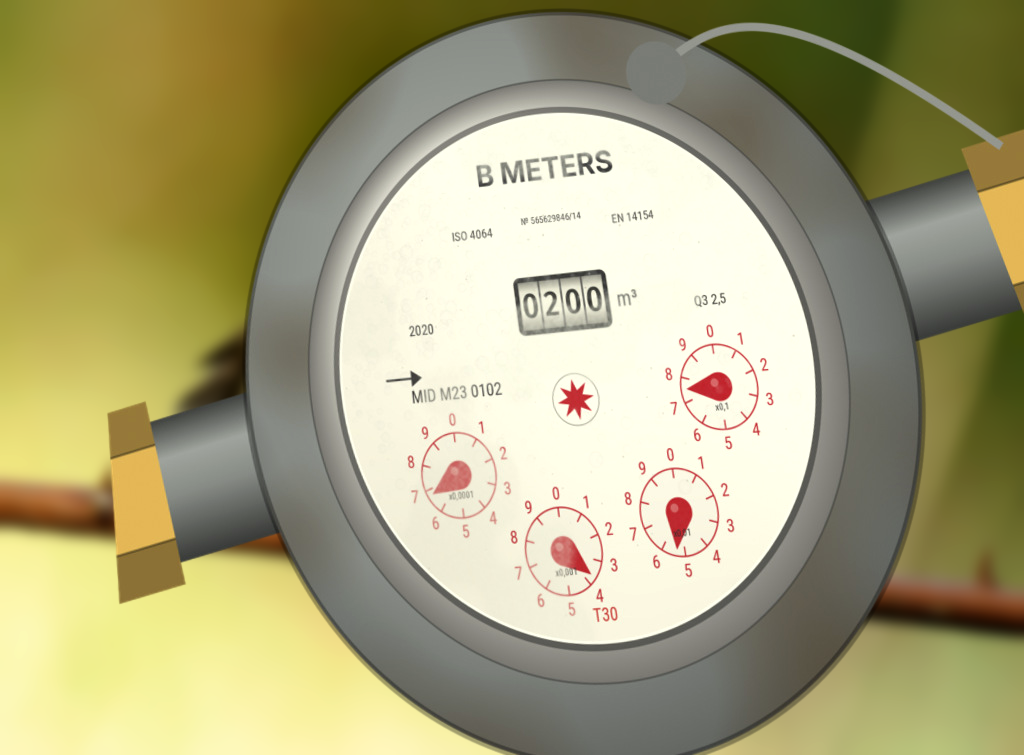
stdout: 200.7536 m³
